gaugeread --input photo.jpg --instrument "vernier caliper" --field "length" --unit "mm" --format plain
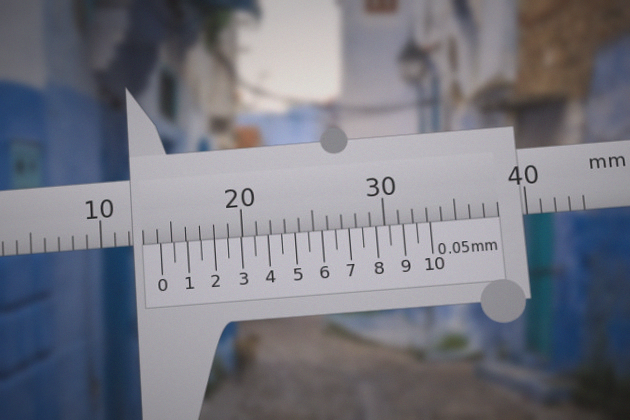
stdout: 14.2 mm
